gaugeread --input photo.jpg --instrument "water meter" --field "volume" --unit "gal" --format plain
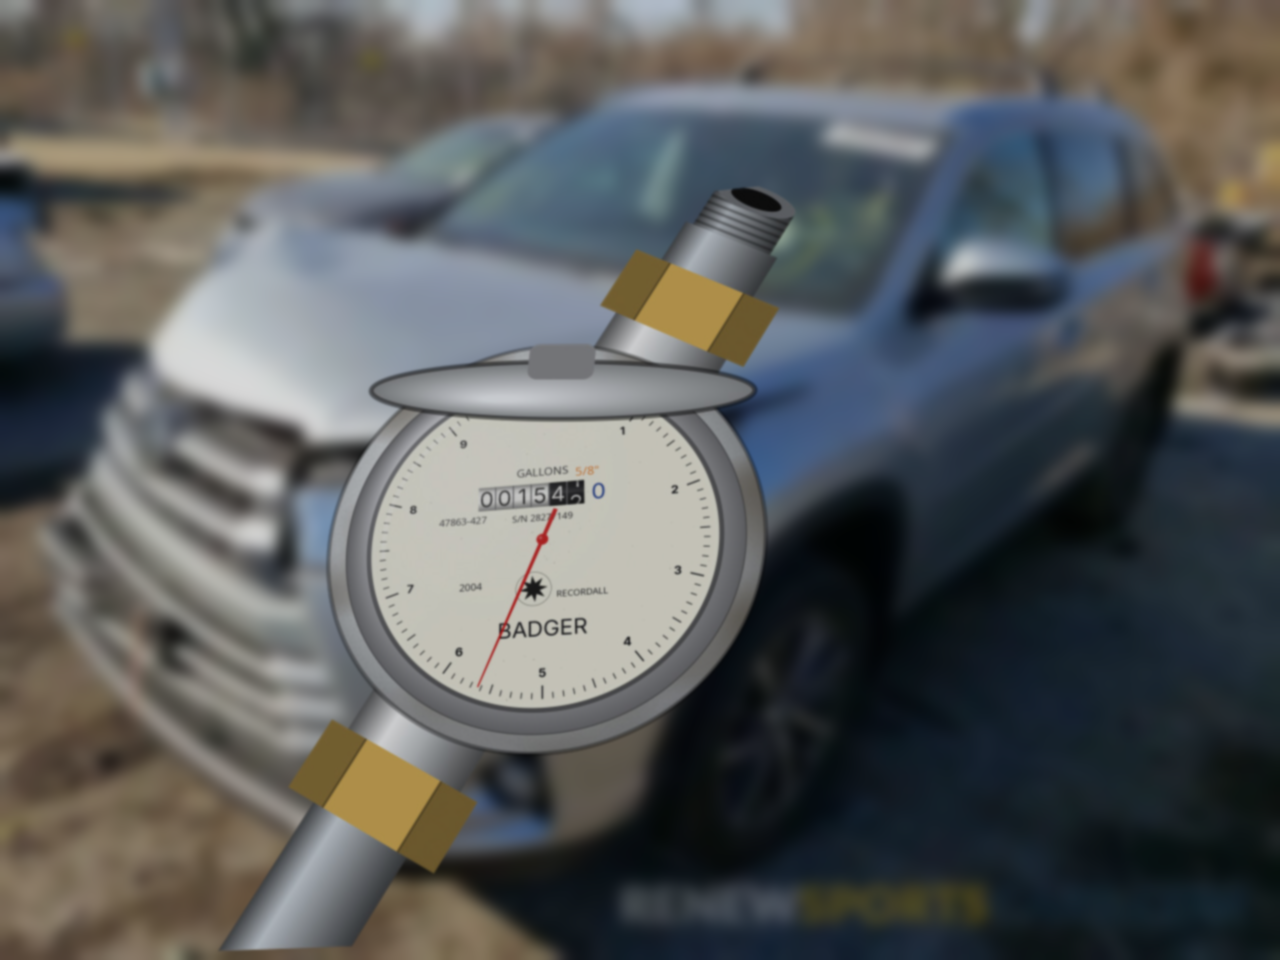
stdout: 15415.6 gal
